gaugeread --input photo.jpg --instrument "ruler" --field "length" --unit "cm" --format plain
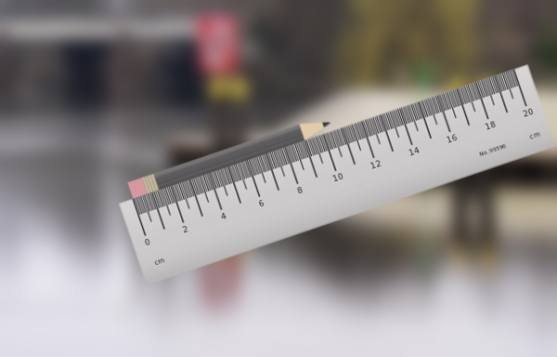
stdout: 10.5 cm
